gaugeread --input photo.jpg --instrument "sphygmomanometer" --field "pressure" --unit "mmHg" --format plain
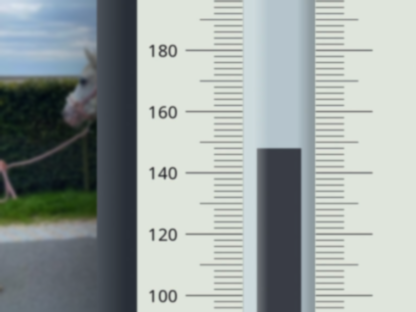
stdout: 148 mmHg
